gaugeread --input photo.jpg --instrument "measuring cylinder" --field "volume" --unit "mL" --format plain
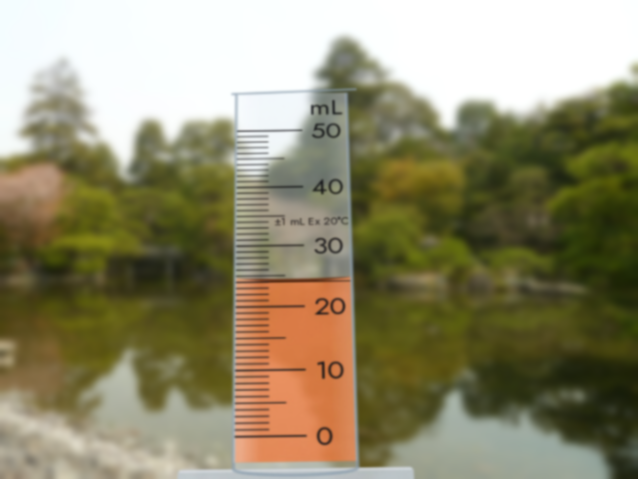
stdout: 24 mL
